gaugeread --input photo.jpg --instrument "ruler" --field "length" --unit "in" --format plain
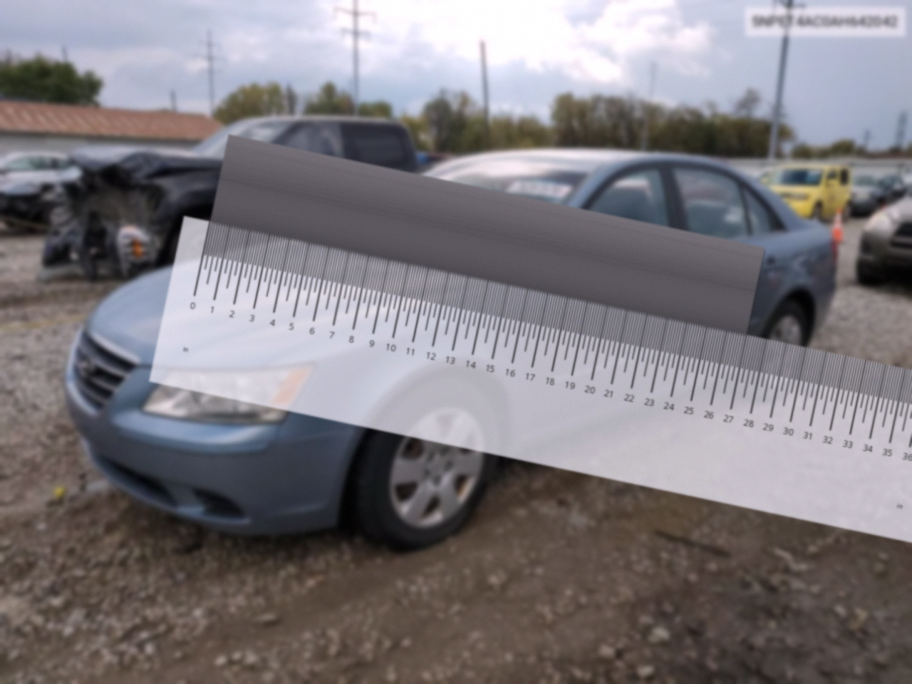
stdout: 27 in
